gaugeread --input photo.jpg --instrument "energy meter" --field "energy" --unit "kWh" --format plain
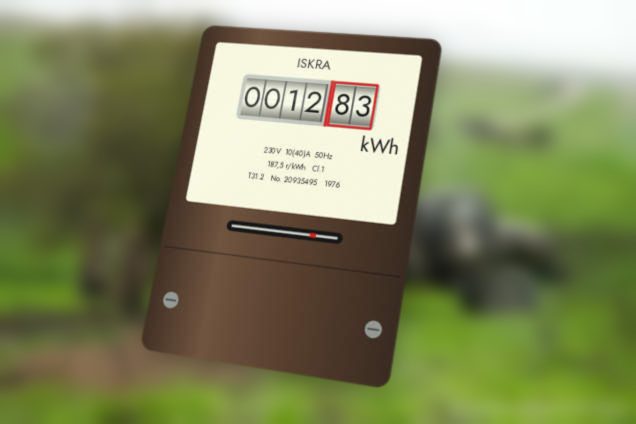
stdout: 12.83 kWh
